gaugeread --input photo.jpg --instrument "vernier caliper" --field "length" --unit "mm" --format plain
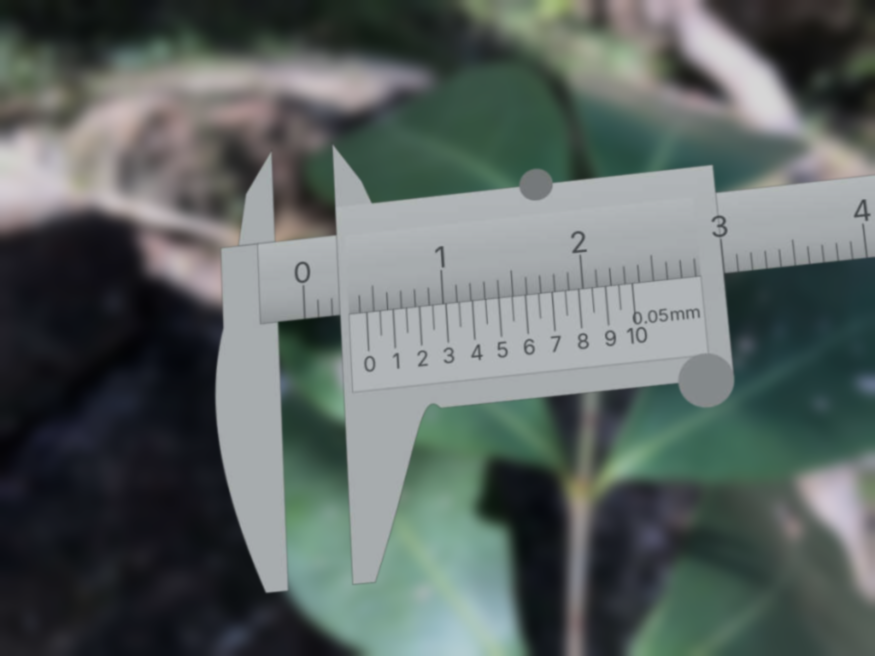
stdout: 4.5 mm
